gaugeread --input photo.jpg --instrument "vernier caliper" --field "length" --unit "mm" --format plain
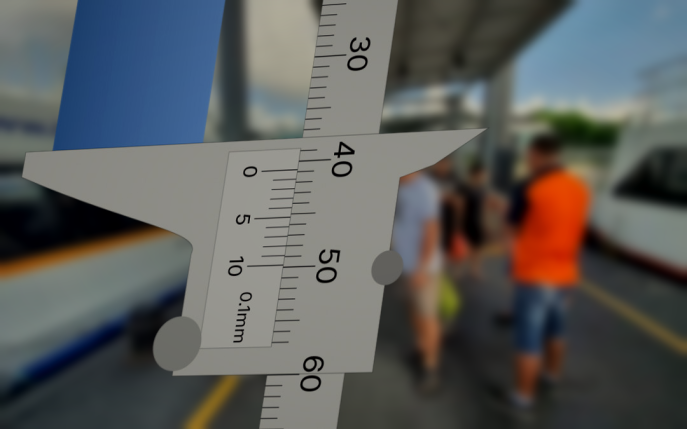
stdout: 40.8 mm
